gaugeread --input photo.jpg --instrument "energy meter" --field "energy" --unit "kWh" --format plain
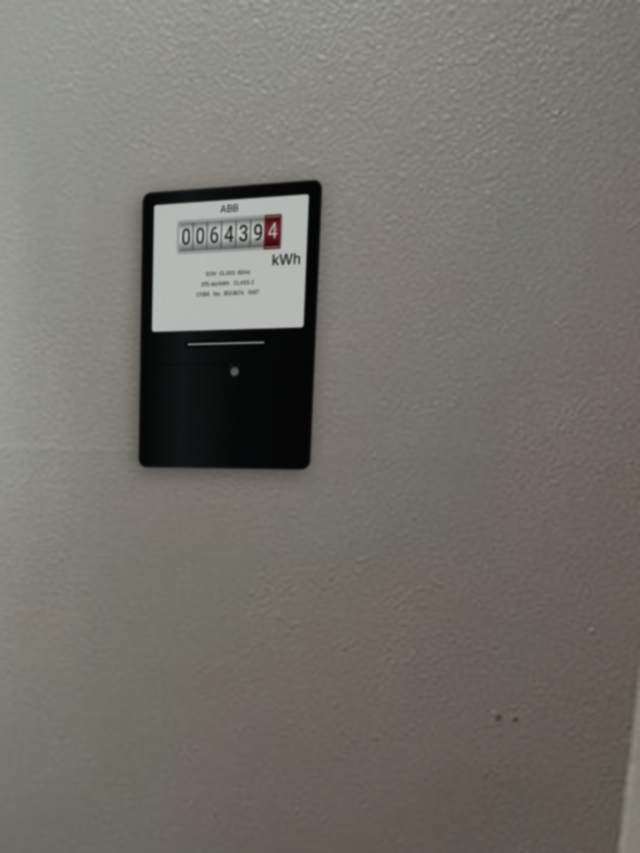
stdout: 6439.4 kWh
